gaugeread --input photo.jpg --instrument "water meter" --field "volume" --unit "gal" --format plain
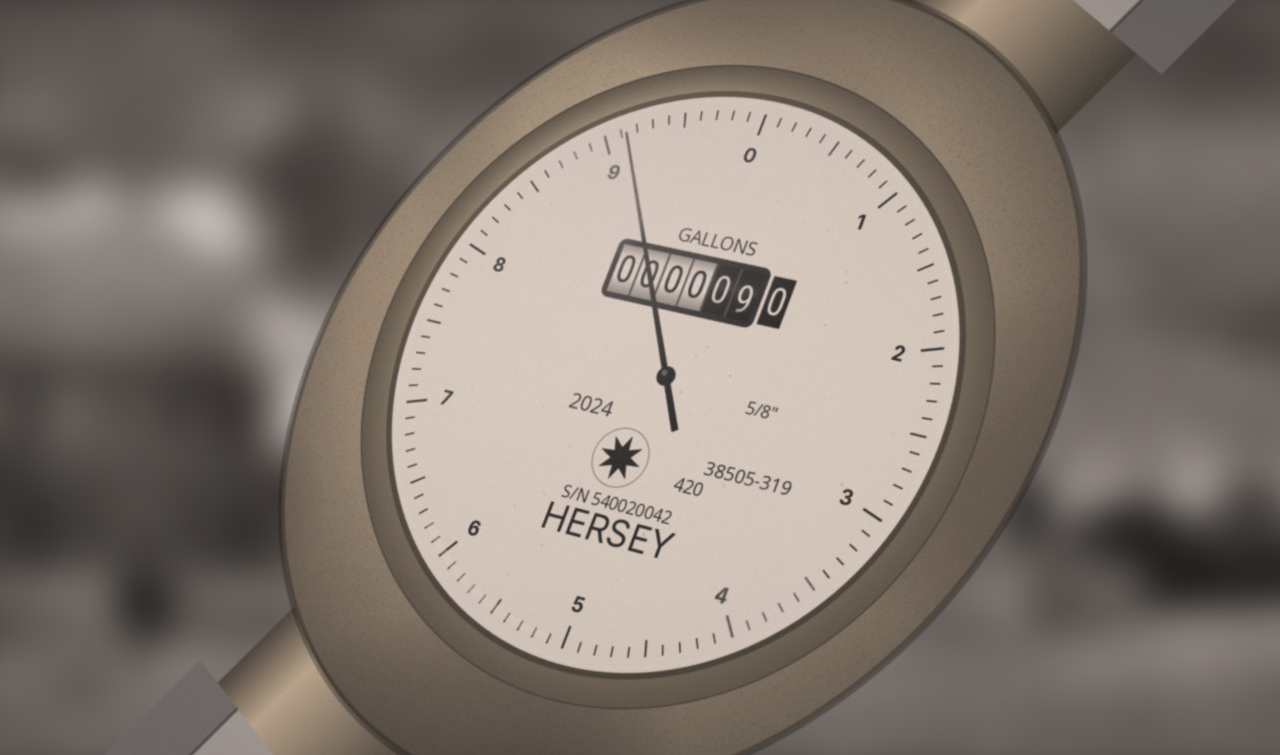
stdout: 89.1 gal
